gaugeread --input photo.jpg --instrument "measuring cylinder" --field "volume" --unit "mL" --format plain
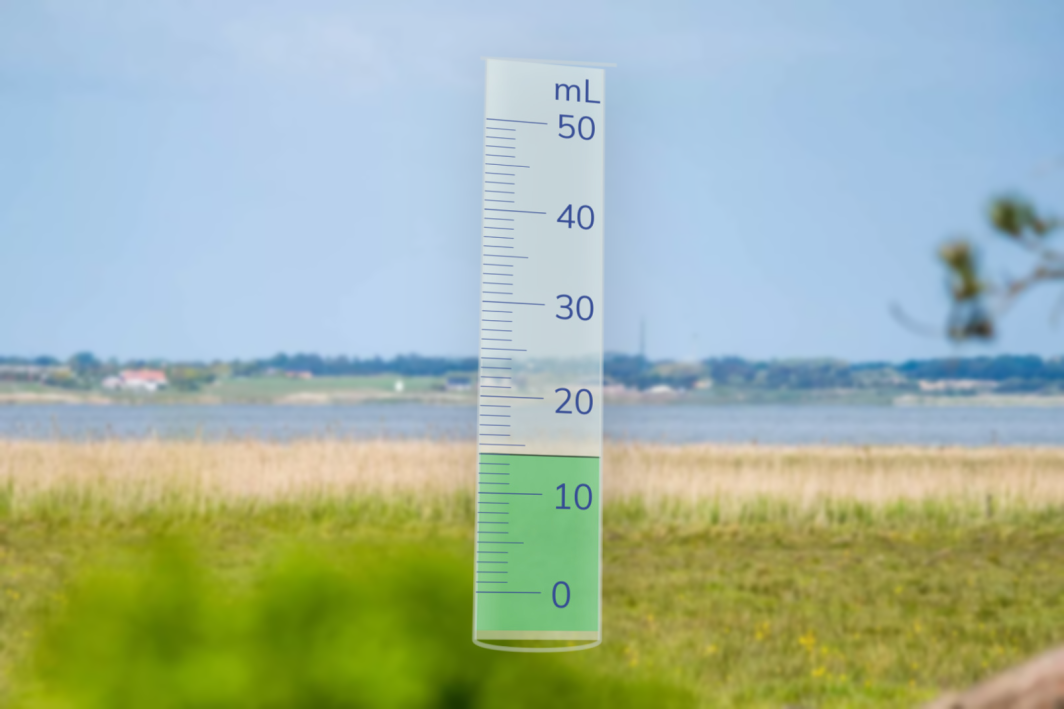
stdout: 14 mL
